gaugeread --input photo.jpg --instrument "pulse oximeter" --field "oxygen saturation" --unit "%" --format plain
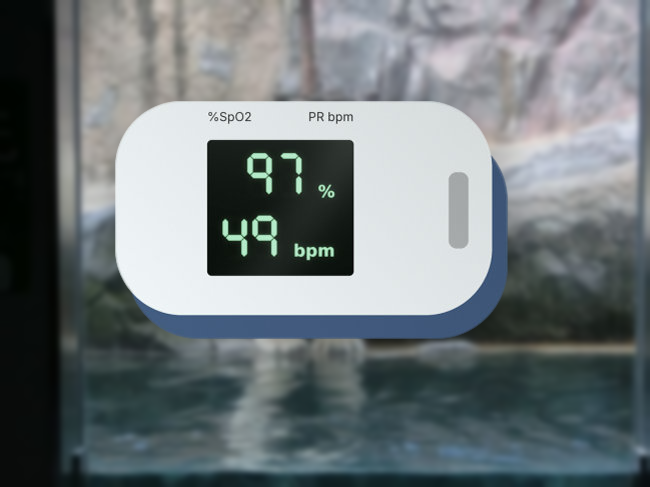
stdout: 97 %
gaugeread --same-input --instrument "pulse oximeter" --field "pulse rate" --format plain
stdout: 49 bpm
